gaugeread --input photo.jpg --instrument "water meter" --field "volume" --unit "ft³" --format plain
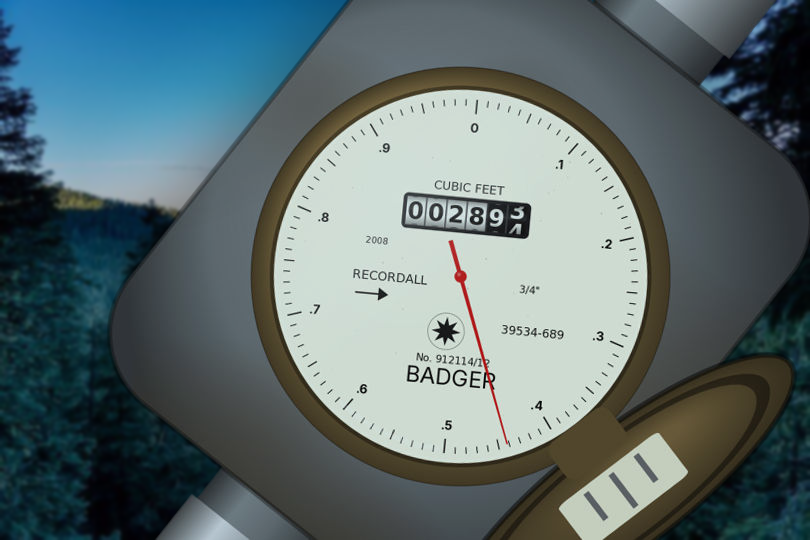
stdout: 2893.44 ft³
